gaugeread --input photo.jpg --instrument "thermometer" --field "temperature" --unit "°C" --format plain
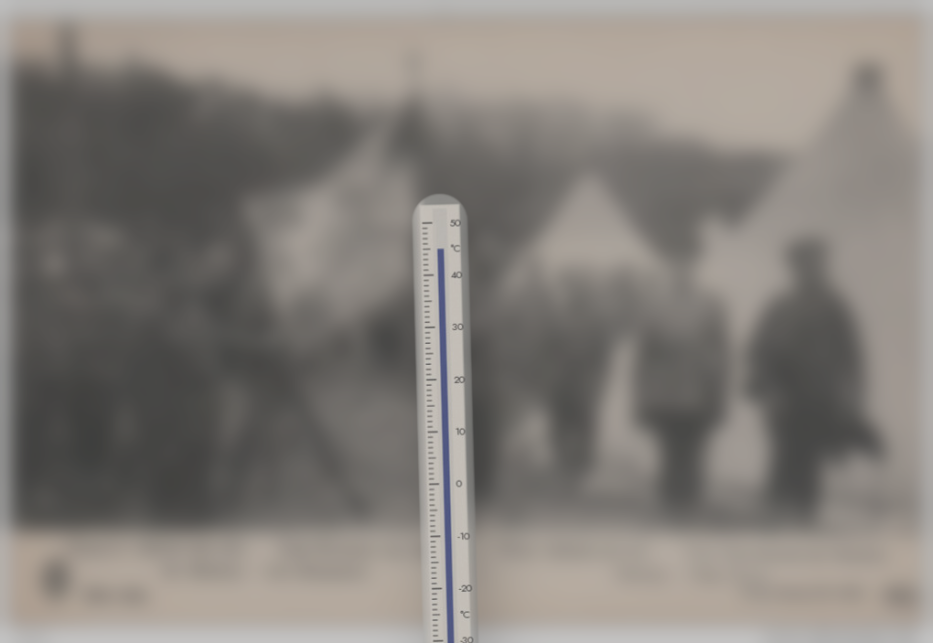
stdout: 45 °C
